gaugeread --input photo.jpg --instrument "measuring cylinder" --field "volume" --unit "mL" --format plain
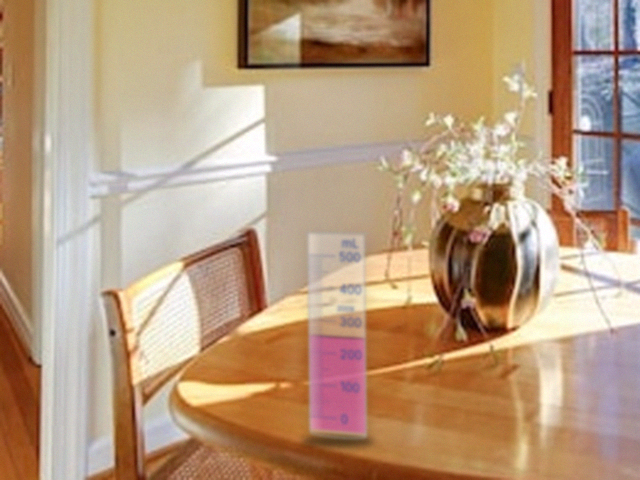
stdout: 250 mL
